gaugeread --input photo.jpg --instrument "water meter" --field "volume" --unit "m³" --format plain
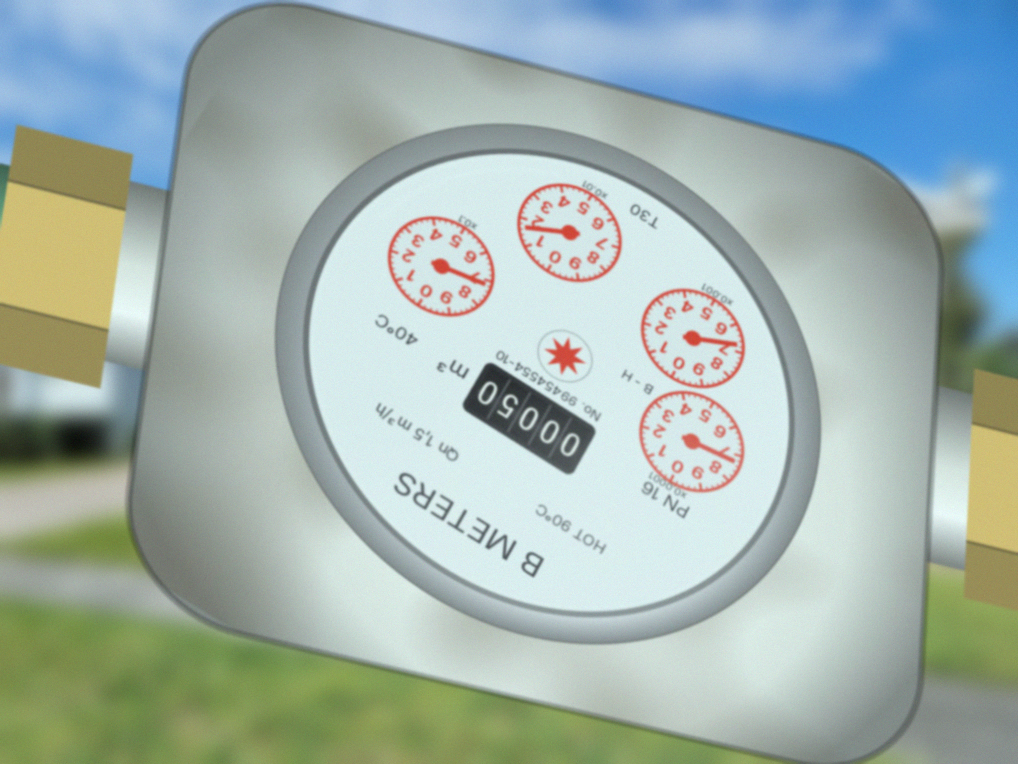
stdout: 50.7167 m³
